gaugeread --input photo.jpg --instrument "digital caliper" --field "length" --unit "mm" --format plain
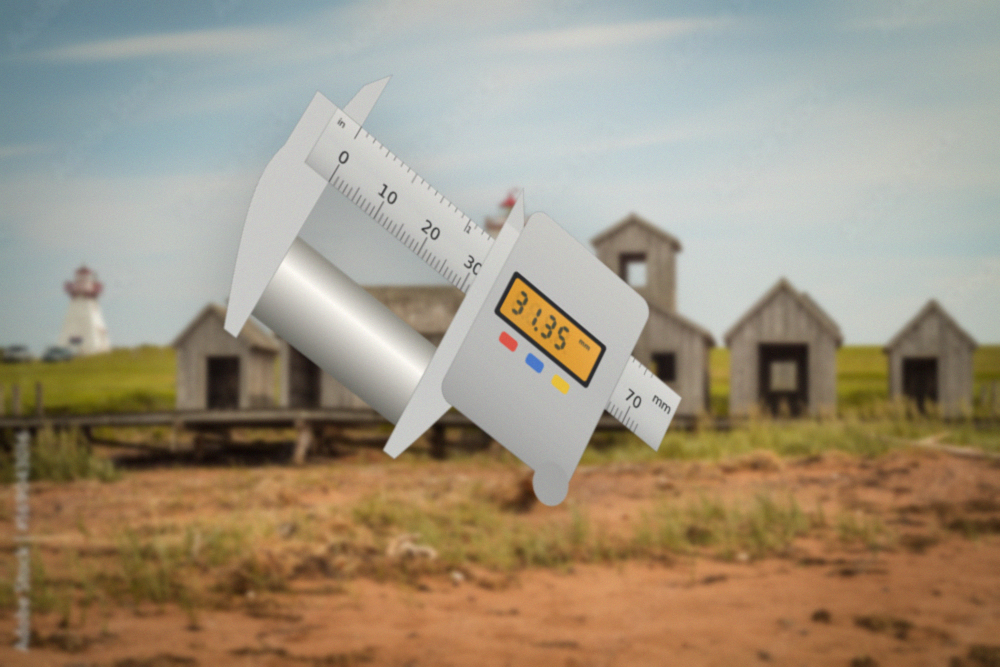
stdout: 31.35 mm
